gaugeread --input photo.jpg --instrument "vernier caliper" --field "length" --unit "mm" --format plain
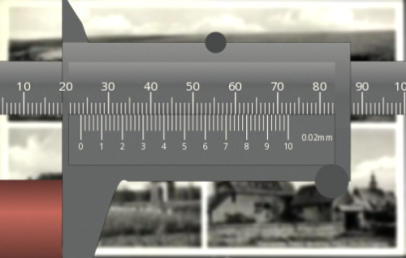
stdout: 23.5 mm
